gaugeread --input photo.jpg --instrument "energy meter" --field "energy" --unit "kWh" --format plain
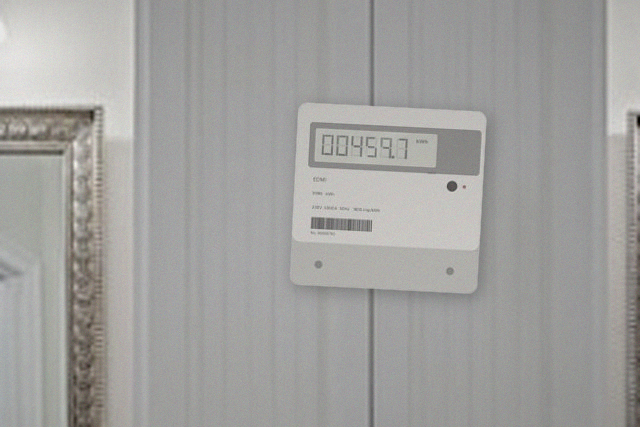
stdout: 459.7 kWh
